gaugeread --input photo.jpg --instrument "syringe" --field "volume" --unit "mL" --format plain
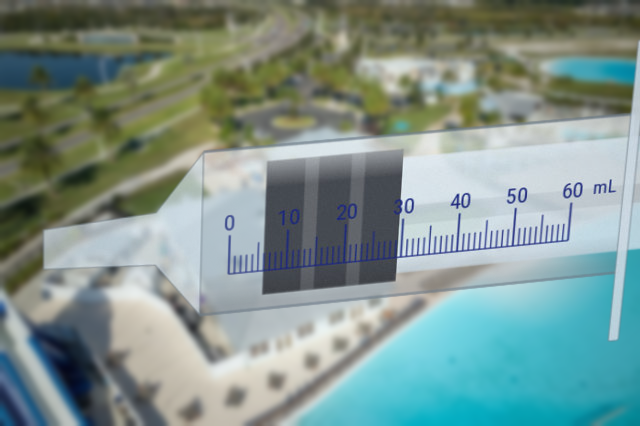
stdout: 6 mL
